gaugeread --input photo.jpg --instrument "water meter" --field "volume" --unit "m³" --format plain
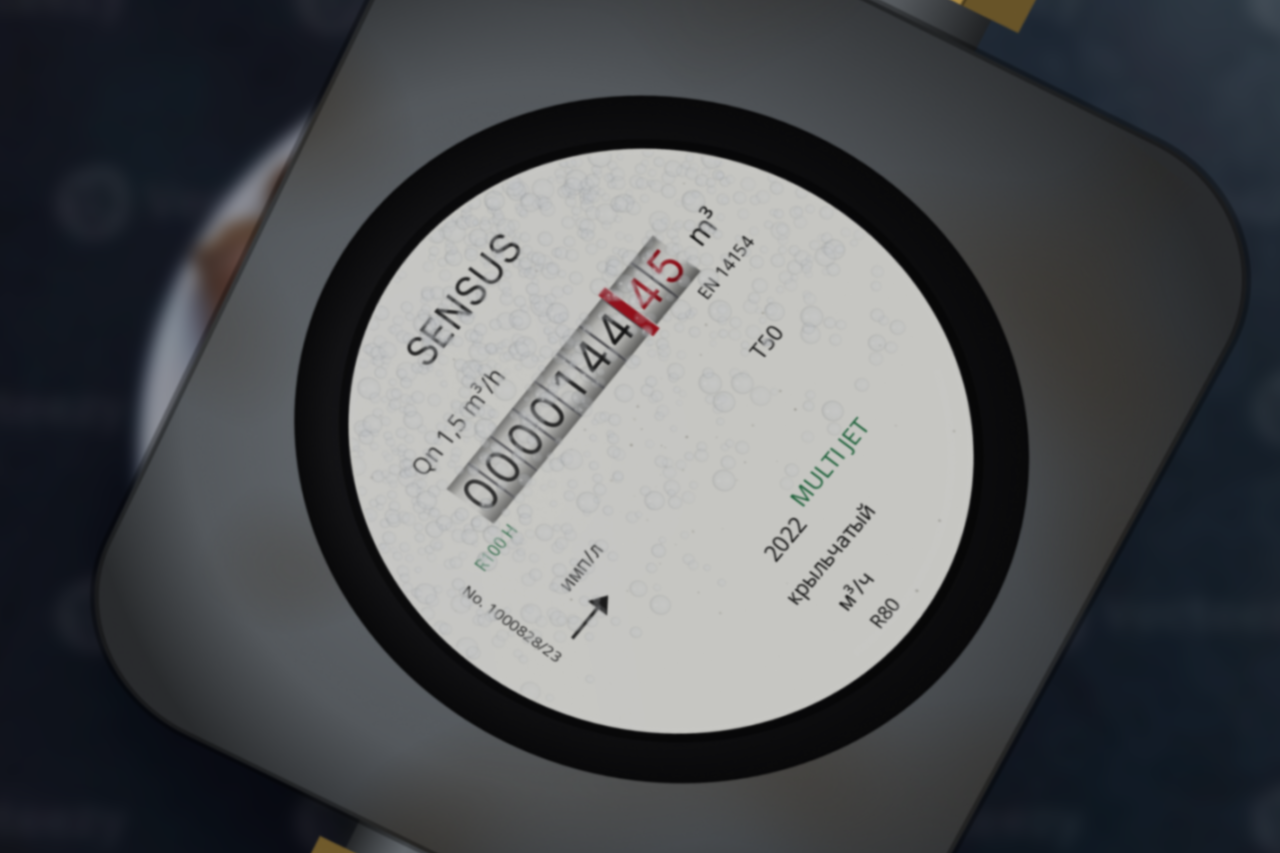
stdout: 144.45 m³
